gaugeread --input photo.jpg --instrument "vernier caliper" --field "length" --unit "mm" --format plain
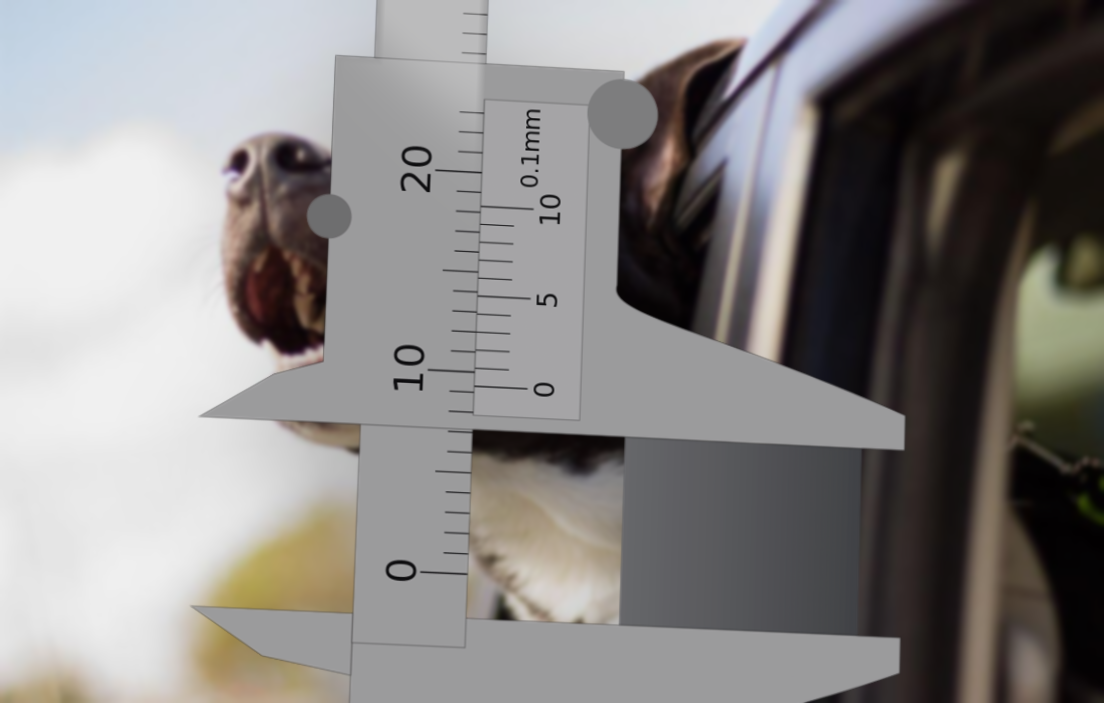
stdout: 9.3 mm
